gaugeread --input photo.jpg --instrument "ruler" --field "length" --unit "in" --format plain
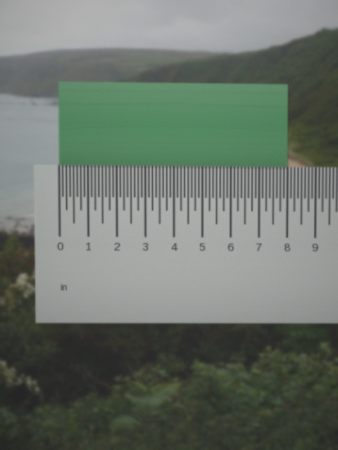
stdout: 8 in
